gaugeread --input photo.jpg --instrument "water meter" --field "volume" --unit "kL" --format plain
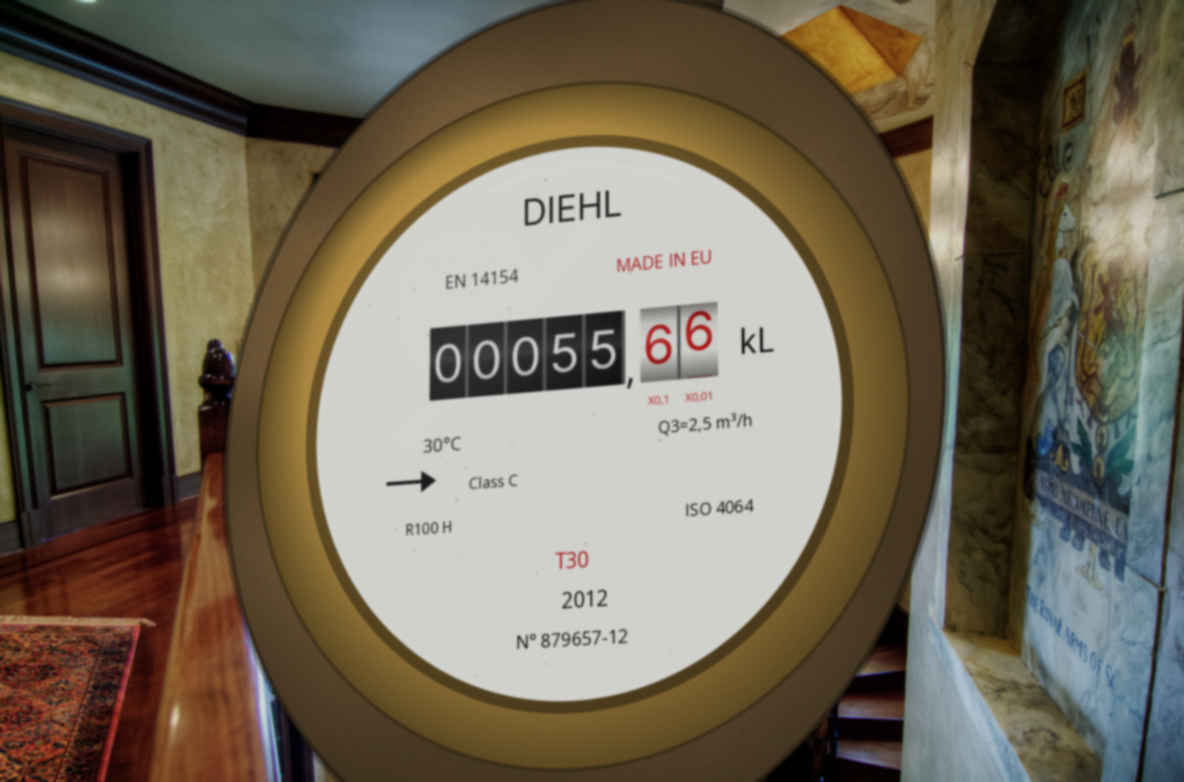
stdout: 55.66 kL
